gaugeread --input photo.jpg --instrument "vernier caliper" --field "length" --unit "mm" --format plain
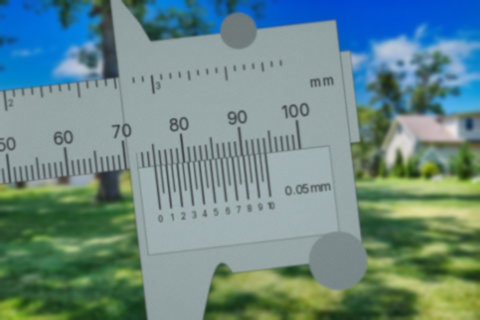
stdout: 75.0 mm
